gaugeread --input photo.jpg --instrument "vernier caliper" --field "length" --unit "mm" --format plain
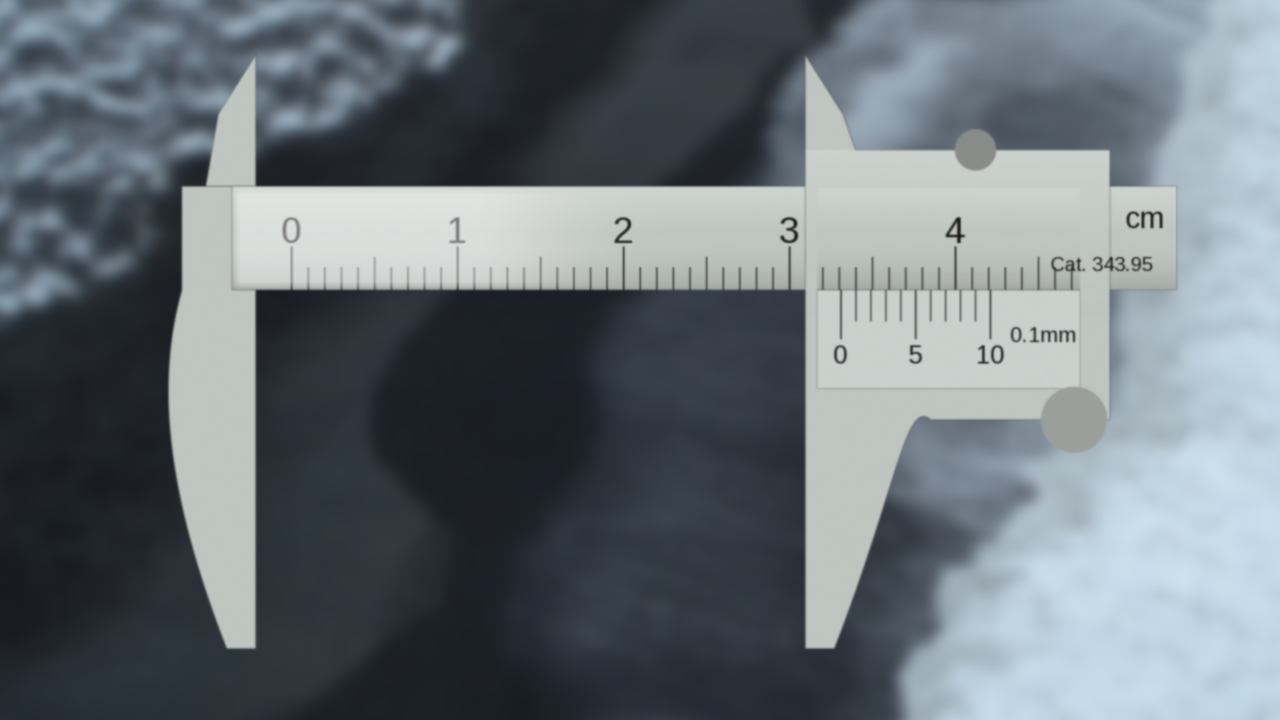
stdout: 33.1 mm
